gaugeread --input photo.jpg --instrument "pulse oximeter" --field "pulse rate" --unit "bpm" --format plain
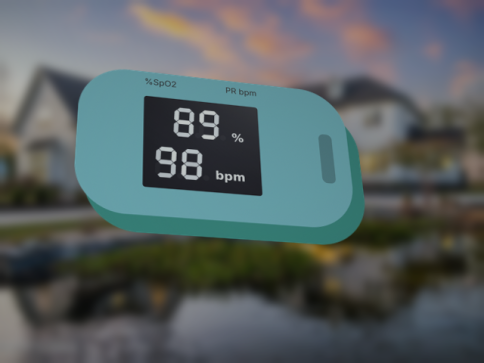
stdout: 98 bpm
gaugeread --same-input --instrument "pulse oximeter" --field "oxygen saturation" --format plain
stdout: 89 %
